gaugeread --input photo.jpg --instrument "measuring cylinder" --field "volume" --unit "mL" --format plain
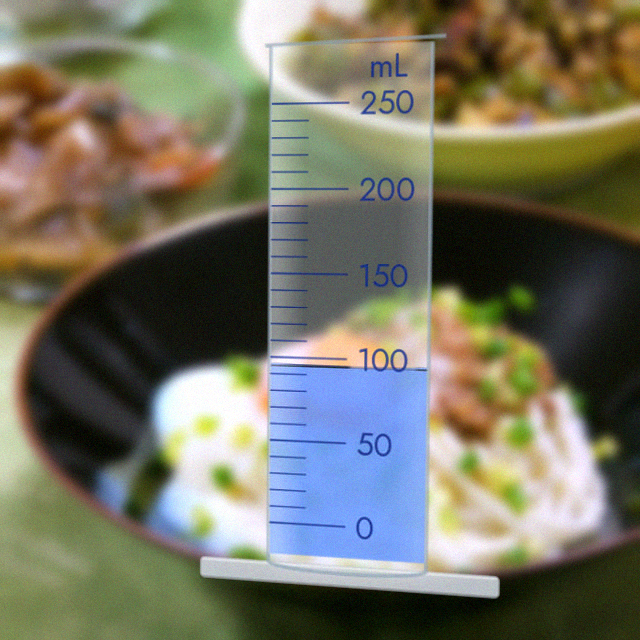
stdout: 95 mL
